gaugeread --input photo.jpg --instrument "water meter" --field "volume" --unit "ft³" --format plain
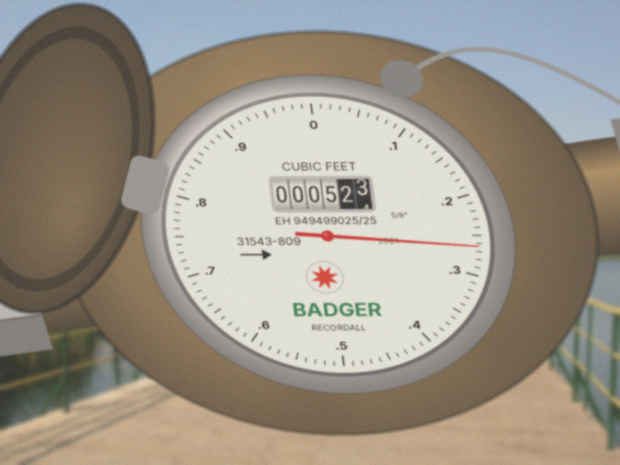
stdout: 523.26 ft³
